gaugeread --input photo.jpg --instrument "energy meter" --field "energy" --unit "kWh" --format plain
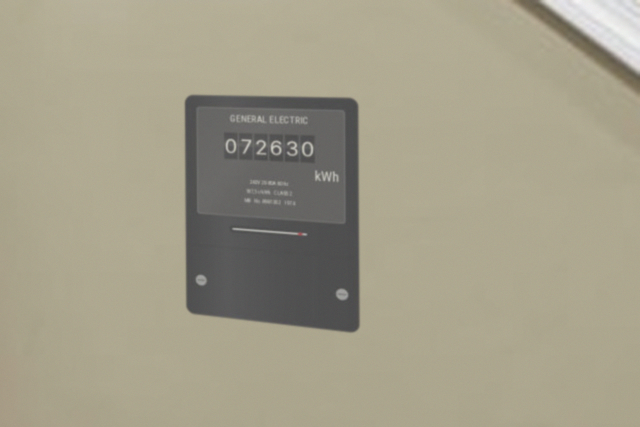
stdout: 72630 kWh
